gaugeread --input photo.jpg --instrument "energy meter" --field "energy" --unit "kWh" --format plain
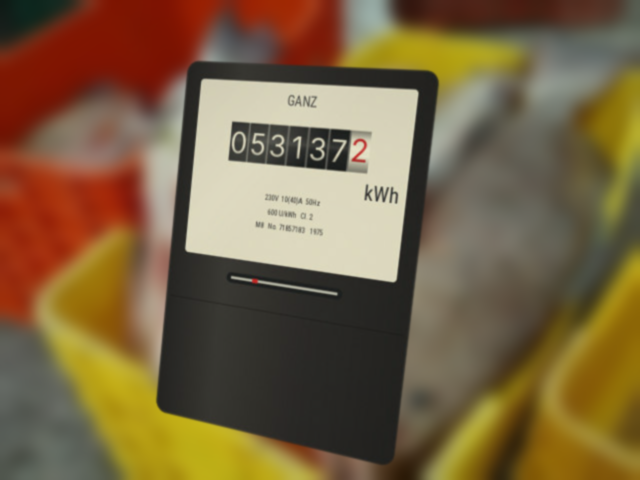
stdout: 53137.2 kWh
